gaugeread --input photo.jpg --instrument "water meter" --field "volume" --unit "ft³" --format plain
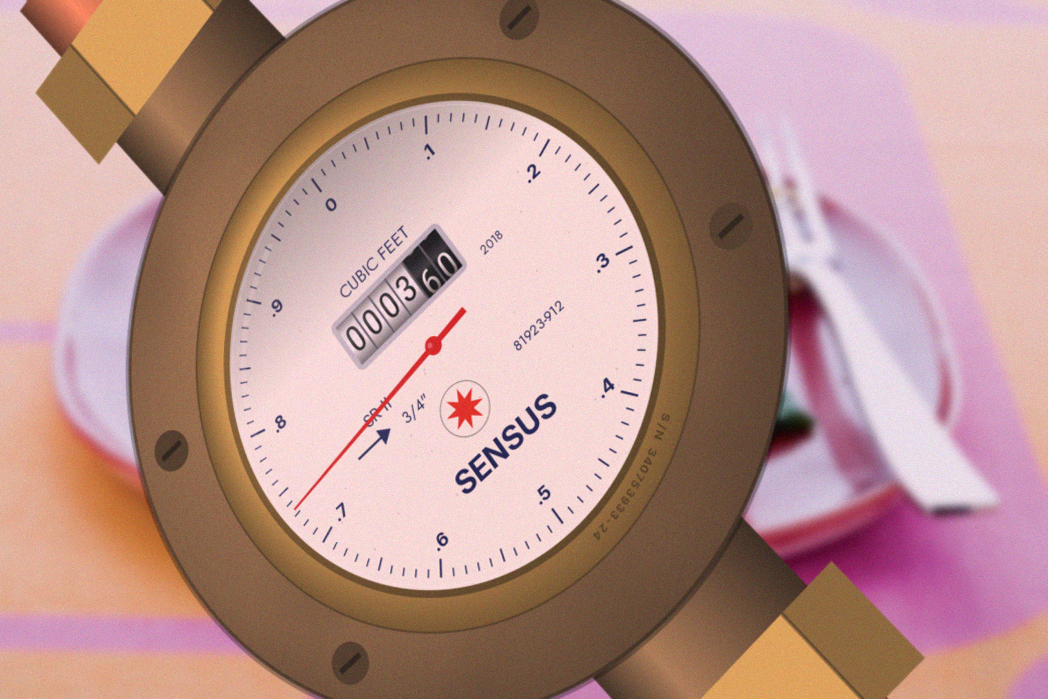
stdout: 359.73 ft³
